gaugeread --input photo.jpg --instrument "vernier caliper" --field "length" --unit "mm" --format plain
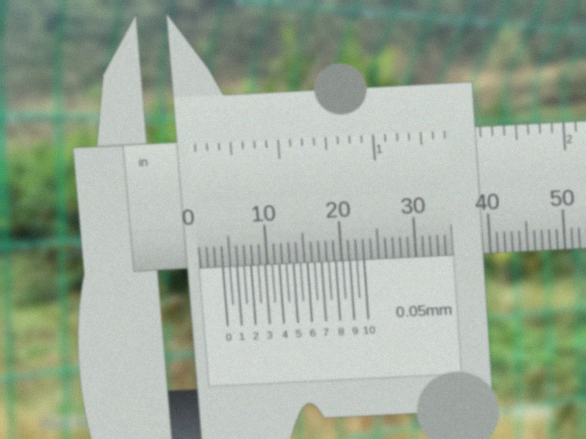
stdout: 4.0 mm
